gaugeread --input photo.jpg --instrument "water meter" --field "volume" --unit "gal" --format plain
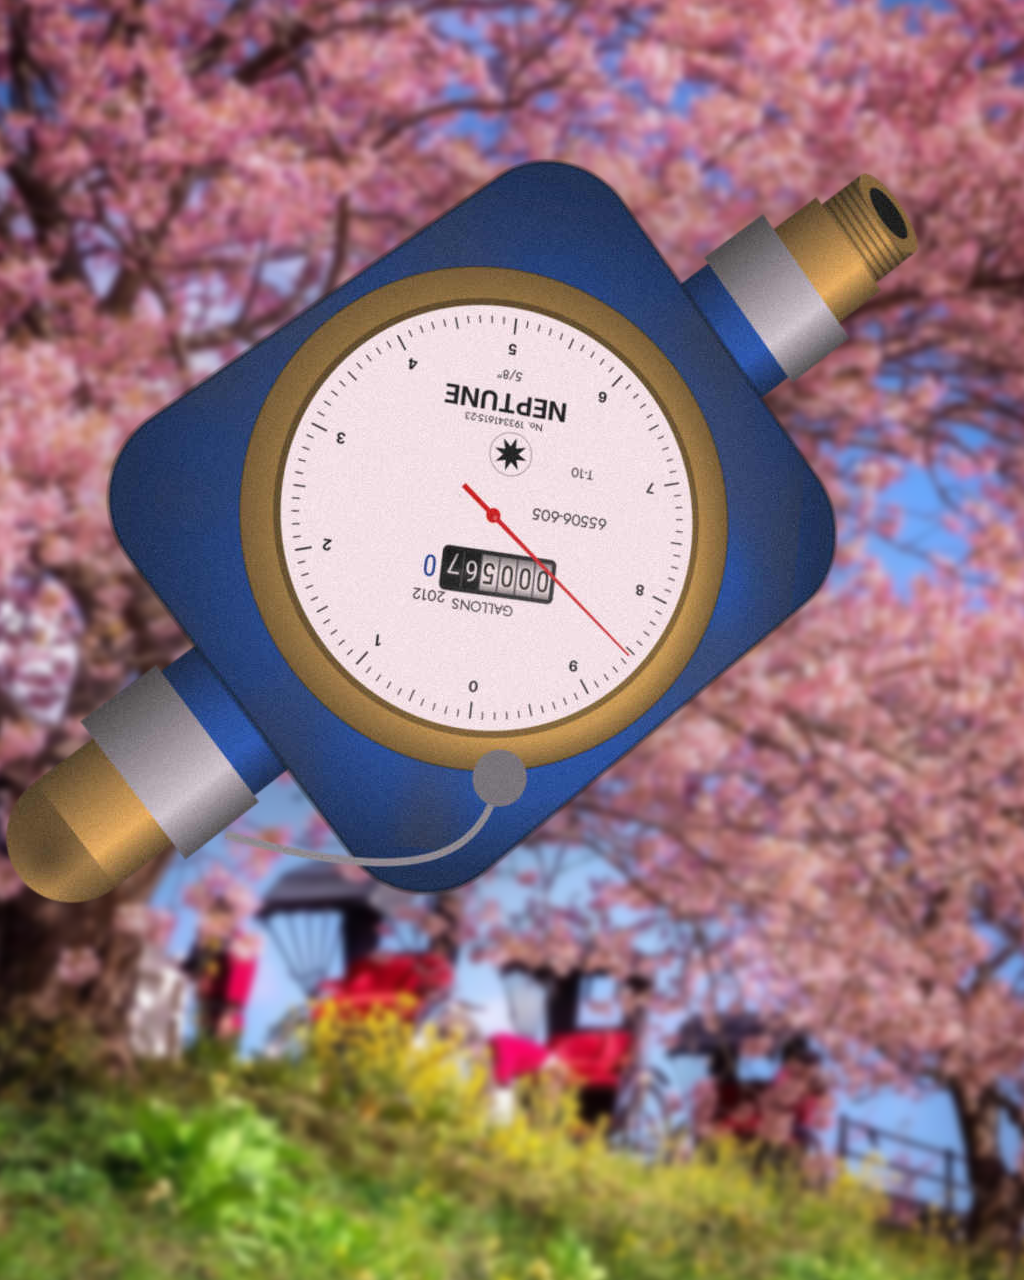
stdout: 5668.5 gal
